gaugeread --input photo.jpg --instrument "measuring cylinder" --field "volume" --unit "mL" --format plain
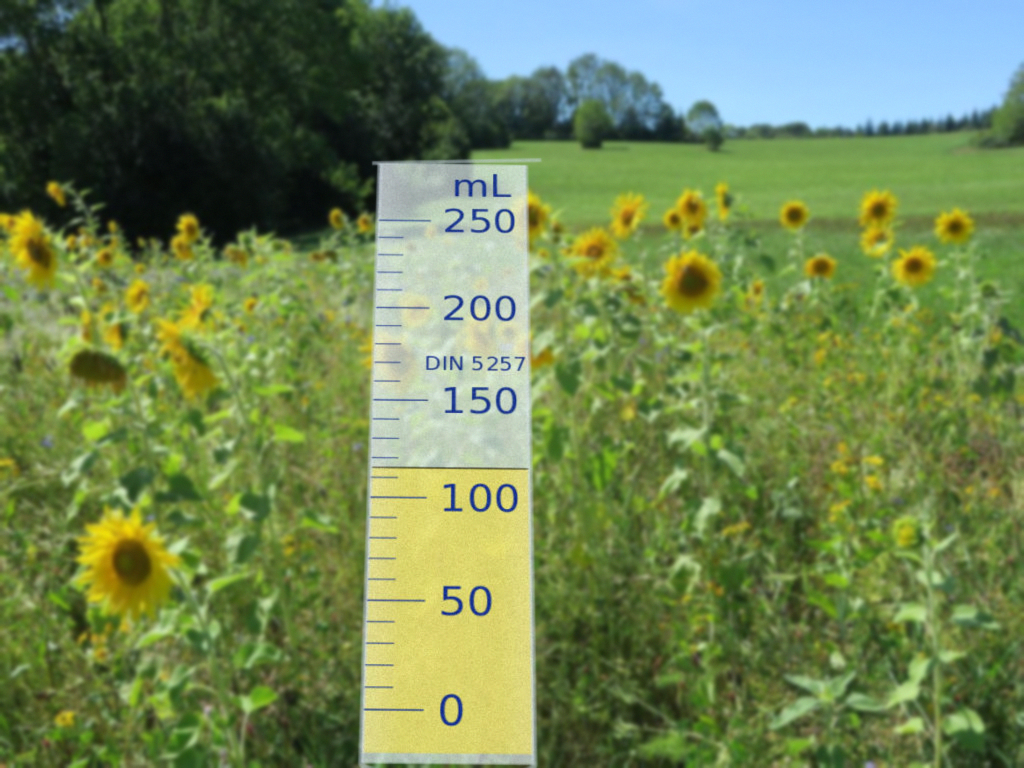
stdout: 115 mL
